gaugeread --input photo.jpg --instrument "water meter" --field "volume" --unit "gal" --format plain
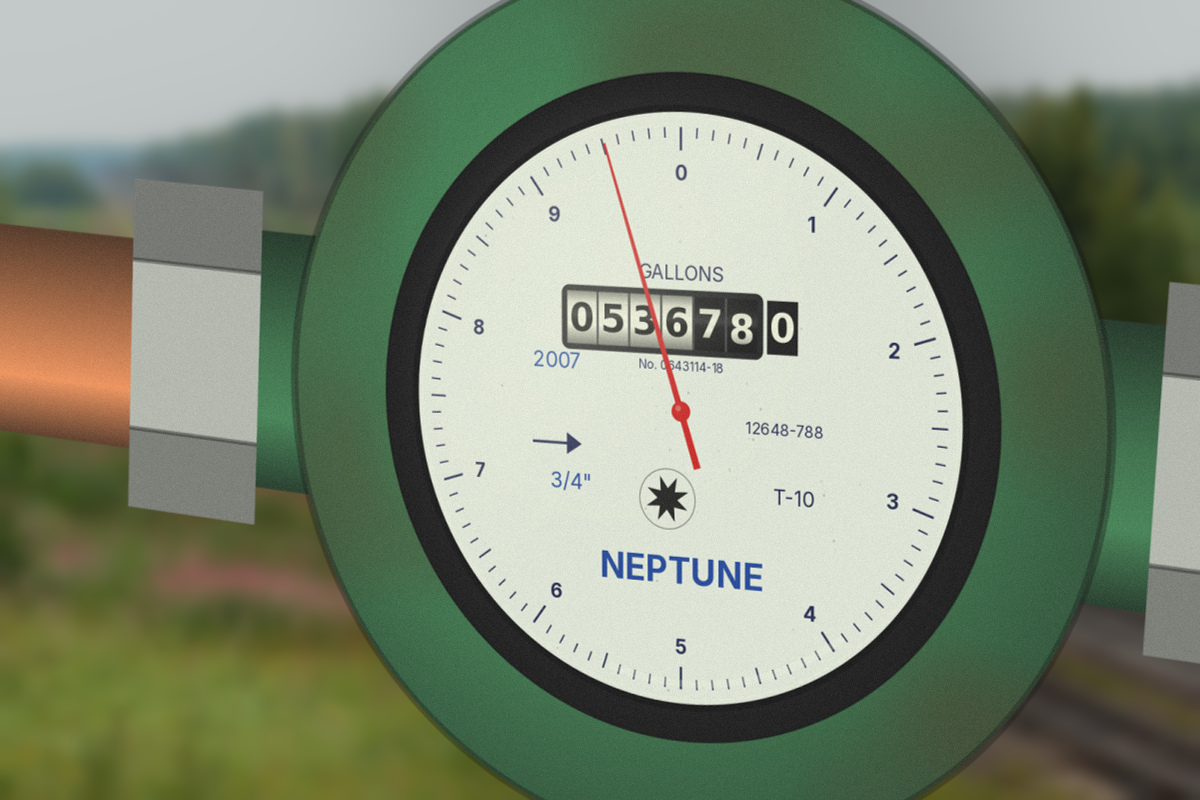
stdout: 536779.5 gal
